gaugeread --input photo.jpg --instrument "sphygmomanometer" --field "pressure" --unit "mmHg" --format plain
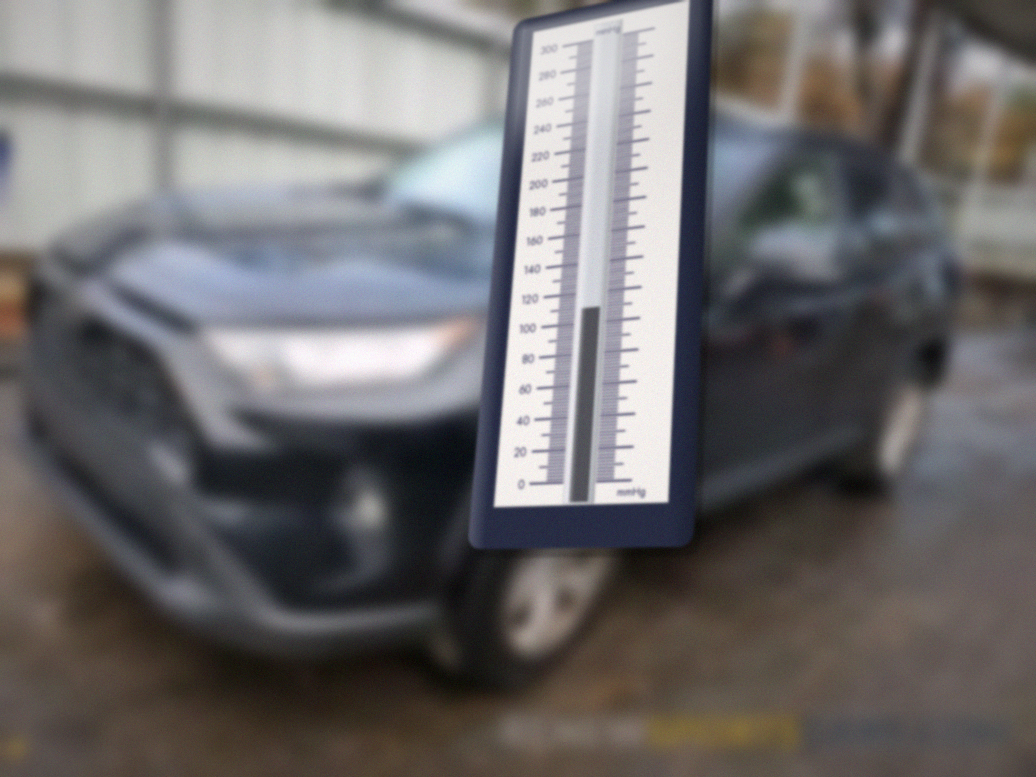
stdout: 110 mmHg
